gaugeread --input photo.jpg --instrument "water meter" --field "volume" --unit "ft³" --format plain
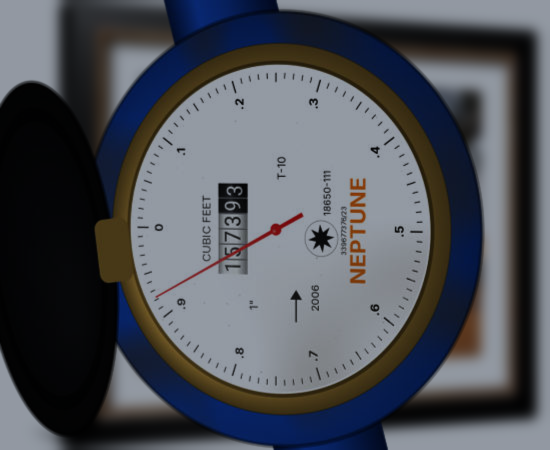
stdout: 157392.92 ft³
